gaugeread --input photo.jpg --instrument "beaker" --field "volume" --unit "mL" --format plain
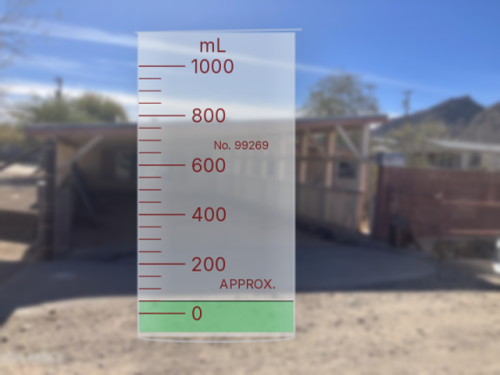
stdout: 50 mL
